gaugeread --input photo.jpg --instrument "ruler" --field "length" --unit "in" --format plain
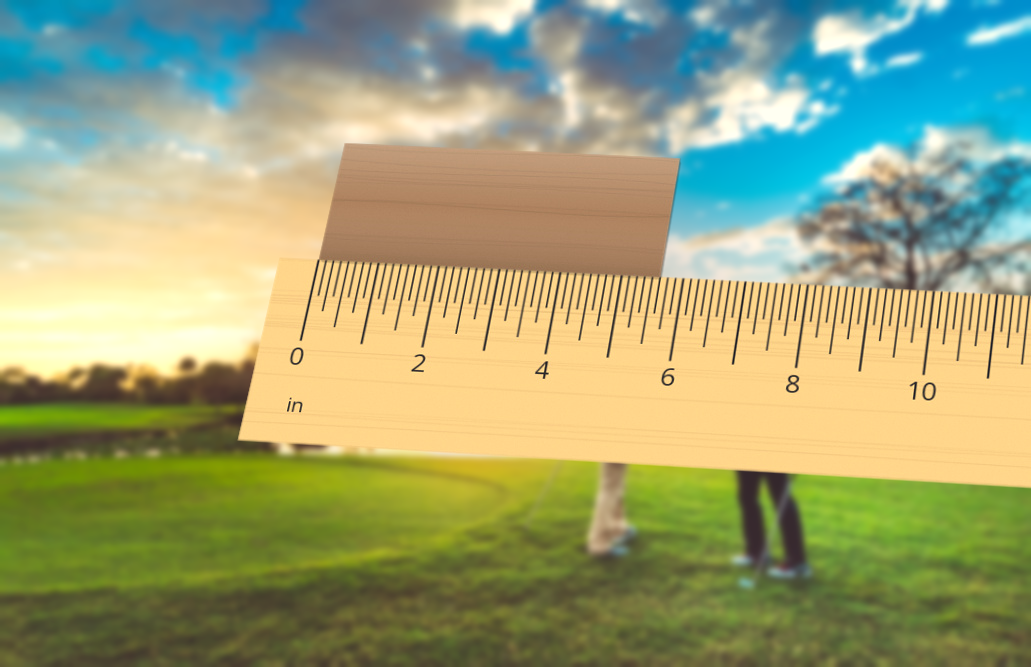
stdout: 5.625 in
